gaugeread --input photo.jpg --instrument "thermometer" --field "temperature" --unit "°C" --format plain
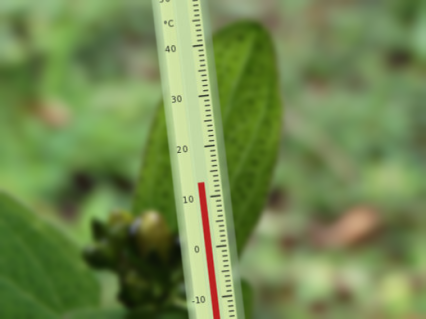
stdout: 13 °C
